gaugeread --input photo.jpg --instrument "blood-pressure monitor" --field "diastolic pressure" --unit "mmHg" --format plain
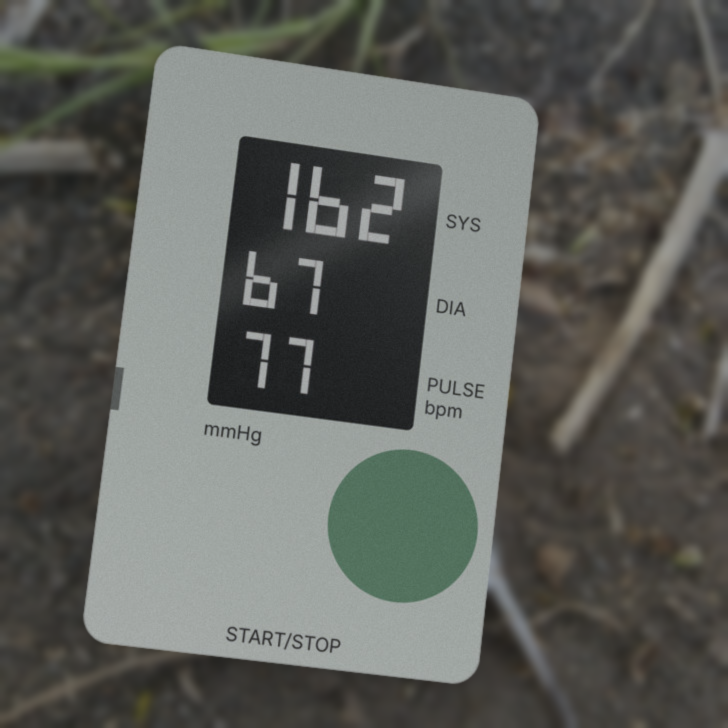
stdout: 67 mmHg
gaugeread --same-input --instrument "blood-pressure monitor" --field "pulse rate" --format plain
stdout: 77 bpm
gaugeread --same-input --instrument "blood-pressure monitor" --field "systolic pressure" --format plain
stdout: 162 mmHg
